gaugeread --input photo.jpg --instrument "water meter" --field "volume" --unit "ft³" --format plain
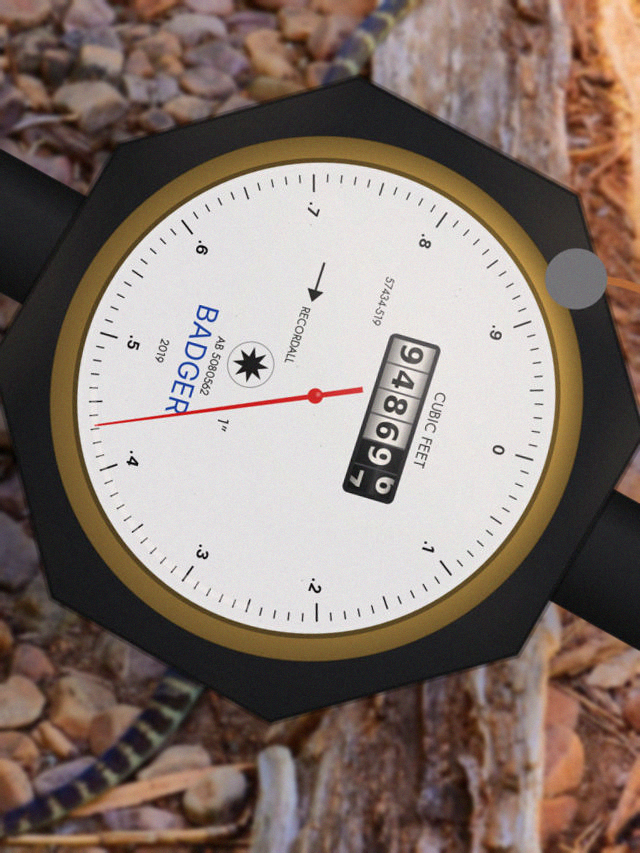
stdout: 948696.43 ft³
